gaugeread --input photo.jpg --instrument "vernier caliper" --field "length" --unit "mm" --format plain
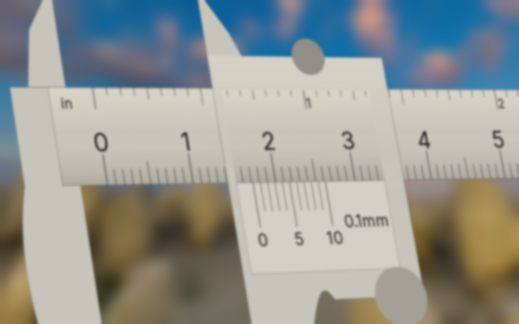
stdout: 17.2 mm
